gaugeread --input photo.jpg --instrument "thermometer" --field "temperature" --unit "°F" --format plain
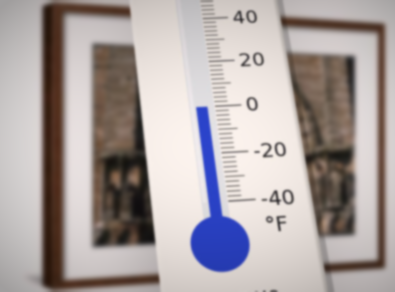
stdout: 0 °F
